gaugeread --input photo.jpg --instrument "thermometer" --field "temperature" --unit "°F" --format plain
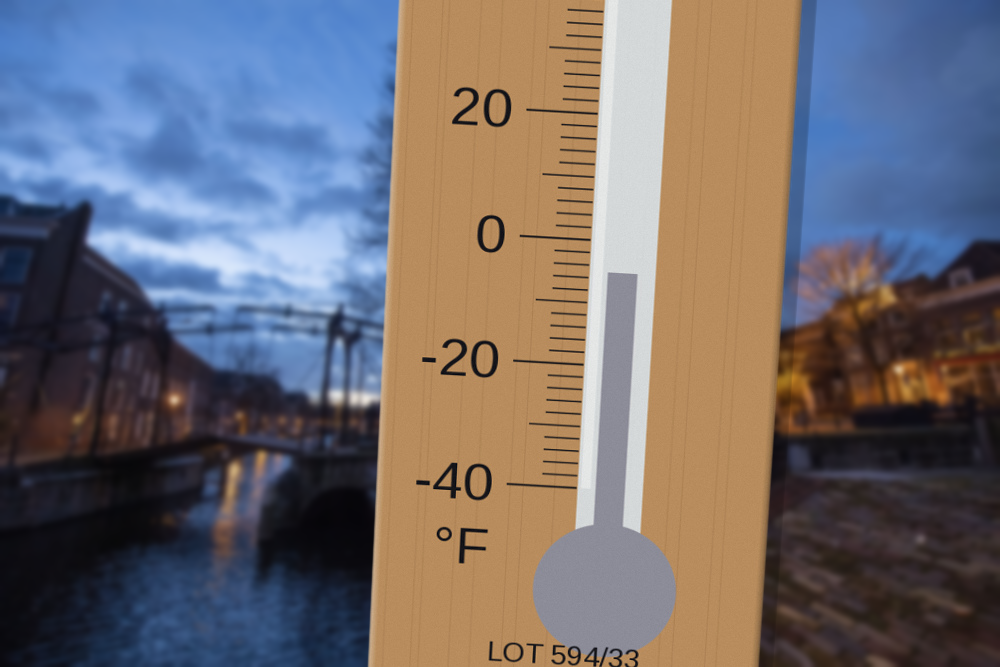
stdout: -5 °F
